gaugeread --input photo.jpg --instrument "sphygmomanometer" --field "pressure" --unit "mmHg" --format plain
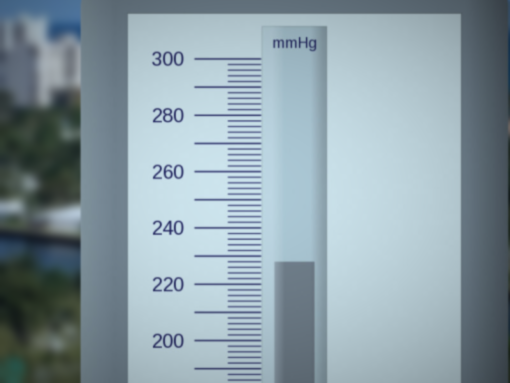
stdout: 228 mmHg
